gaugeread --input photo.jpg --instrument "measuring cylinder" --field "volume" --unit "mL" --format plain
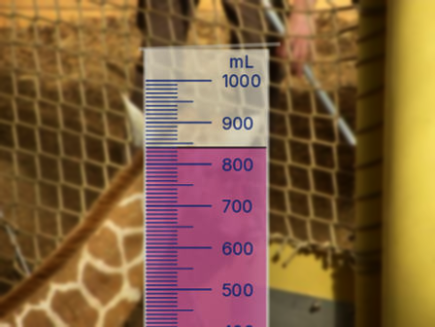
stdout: 840 mL
